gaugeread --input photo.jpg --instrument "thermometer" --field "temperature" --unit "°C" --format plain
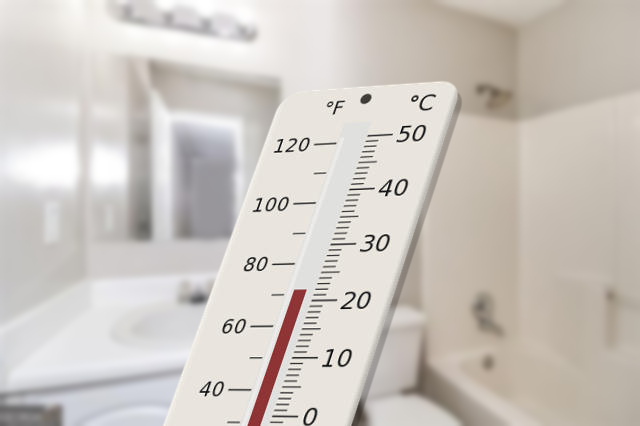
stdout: 22 °C
